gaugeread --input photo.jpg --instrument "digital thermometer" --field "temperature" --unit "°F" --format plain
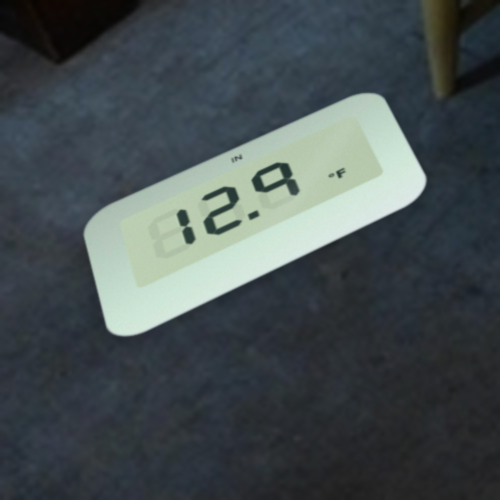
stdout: 12.9 °F
